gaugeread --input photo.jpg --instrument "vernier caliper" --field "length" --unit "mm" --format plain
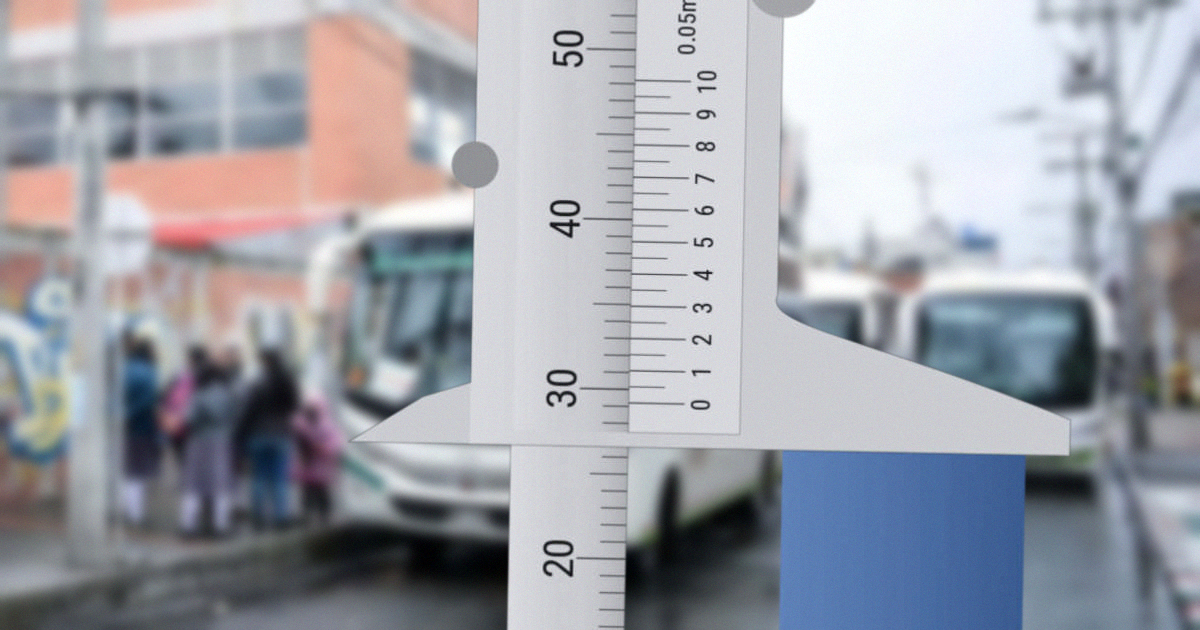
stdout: 29.2 mm
